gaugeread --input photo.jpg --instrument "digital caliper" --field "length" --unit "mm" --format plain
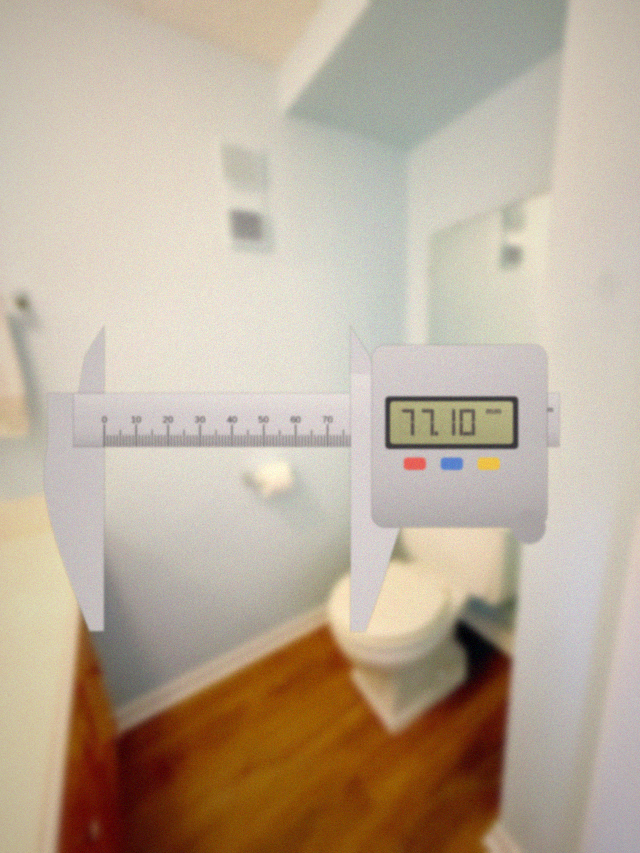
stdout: 77.10 mm
